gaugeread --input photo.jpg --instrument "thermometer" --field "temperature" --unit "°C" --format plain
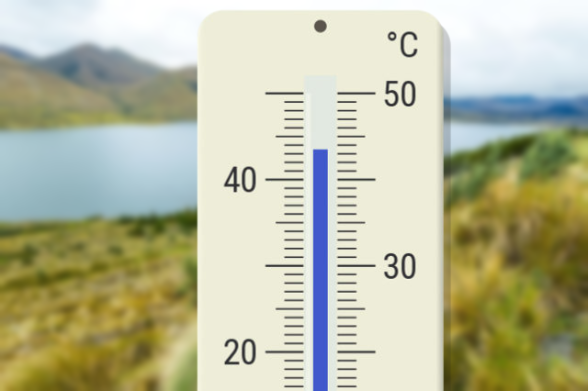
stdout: 43.5 °C
